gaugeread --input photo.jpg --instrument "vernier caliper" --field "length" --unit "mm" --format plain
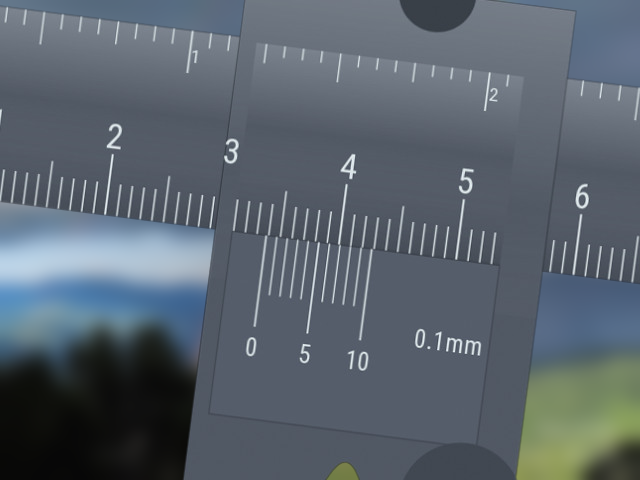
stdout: 33.8 mm
